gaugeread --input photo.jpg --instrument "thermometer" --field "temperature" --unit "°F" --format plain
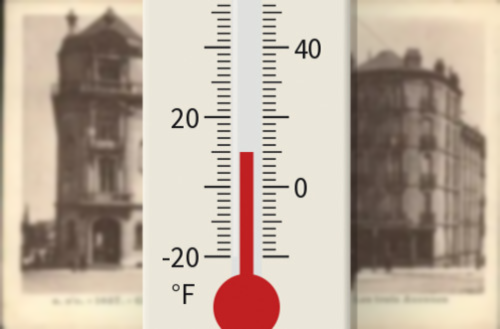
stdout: 10 °F
